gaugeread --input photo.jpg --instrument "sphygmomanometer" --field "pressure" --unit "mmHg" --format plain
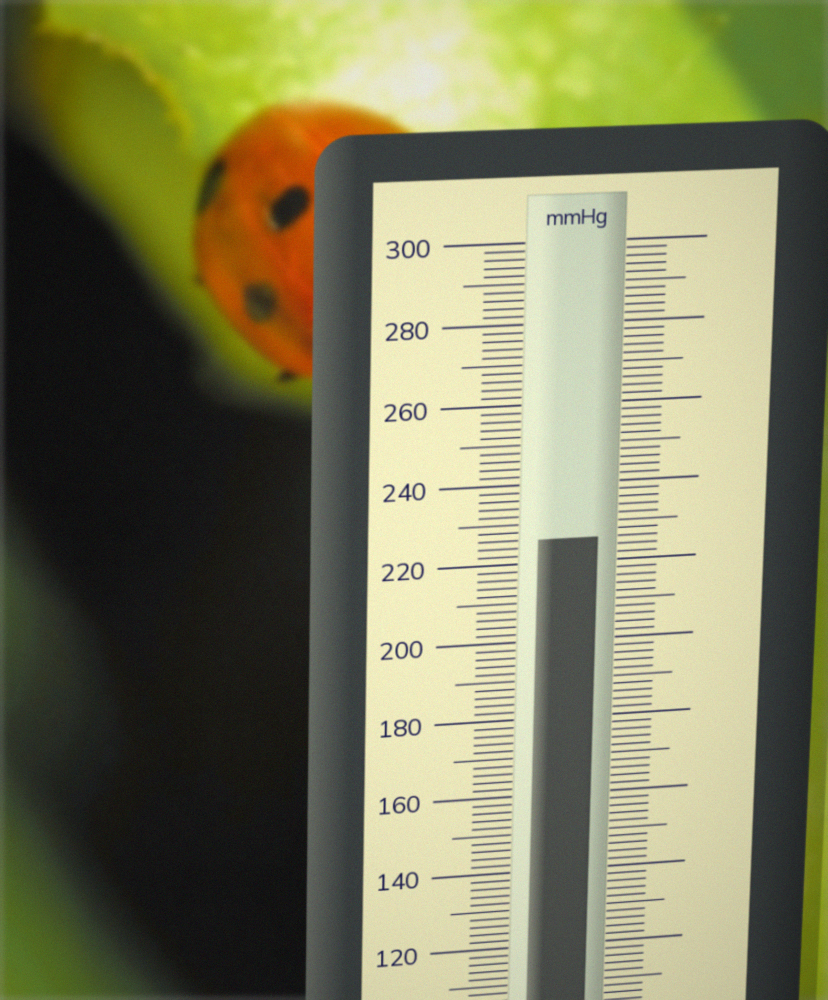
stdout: 226 mmHg
